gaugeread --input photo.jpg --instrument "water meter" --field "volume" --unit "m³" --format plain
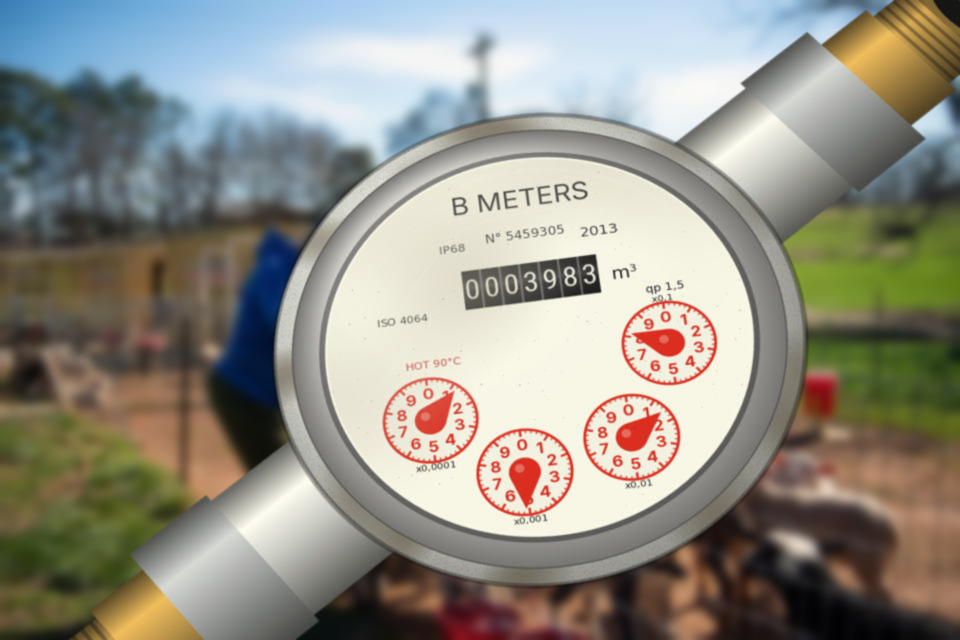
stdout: 3983.8151 m³
